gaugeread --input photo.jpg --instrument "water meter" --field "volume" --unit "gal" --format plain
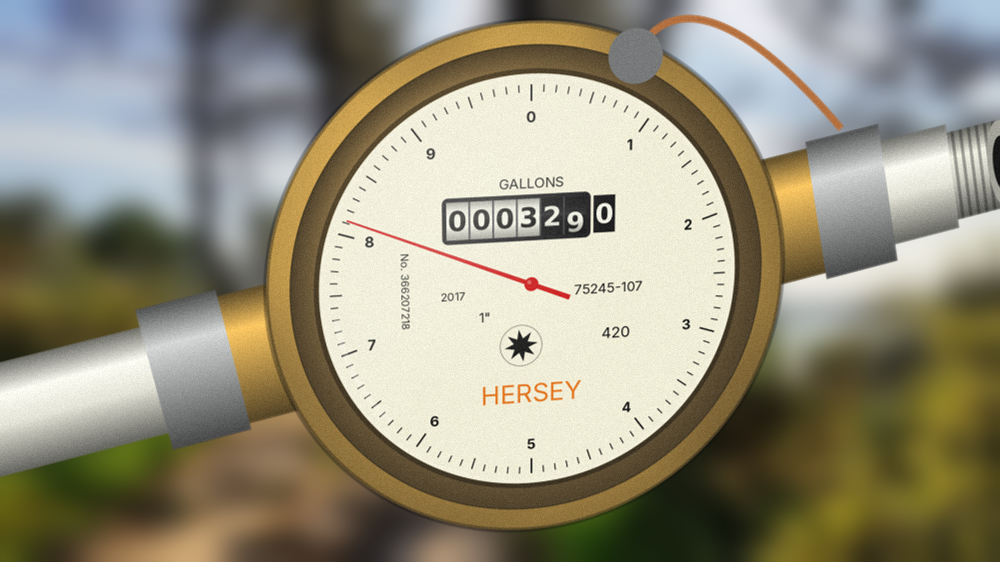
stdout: 3288.1 gal
